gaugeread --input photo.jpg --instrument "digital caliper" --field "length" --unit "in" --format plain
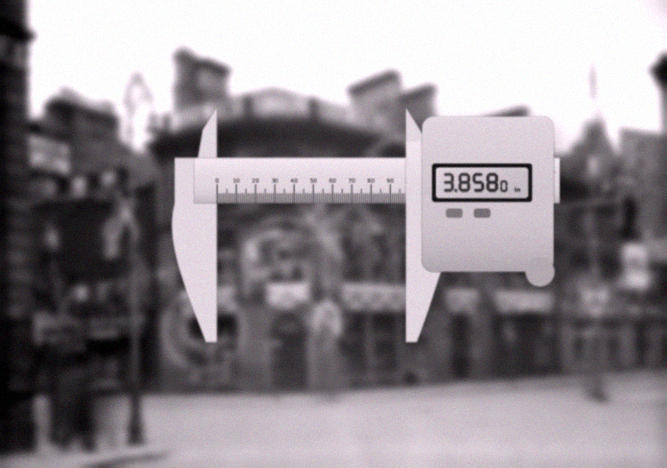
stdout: 3.8580 in
